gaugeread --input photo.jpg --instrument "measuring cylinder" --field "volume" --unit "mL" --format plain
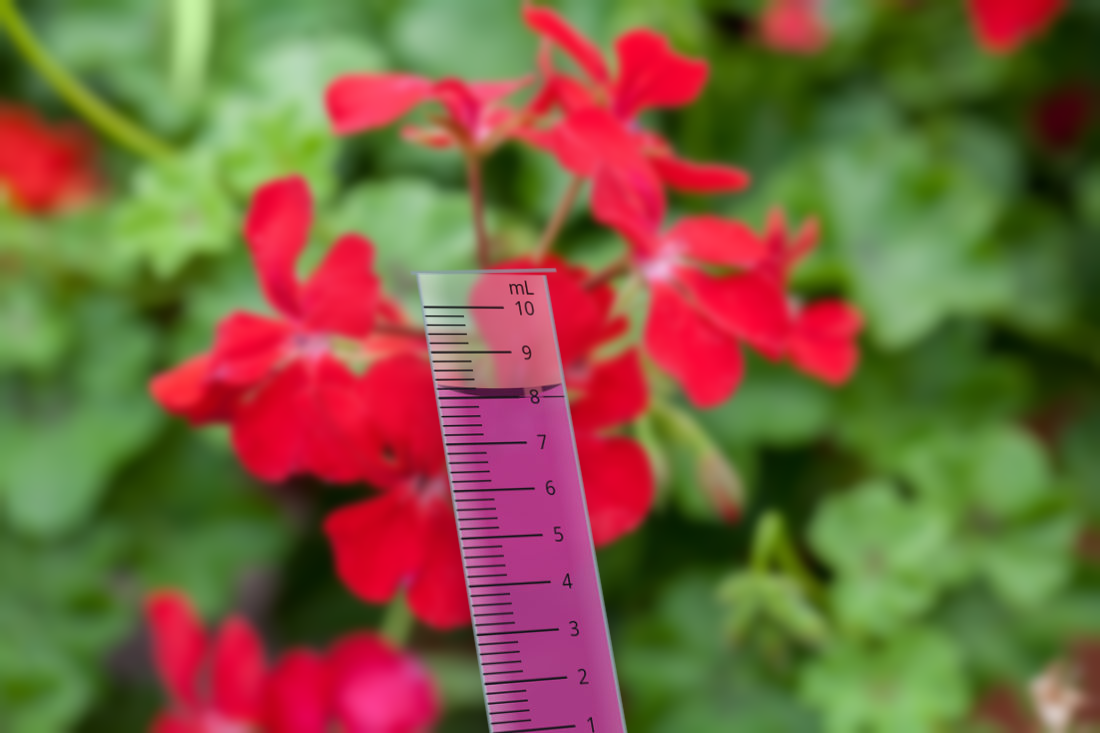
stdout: 8 mL
